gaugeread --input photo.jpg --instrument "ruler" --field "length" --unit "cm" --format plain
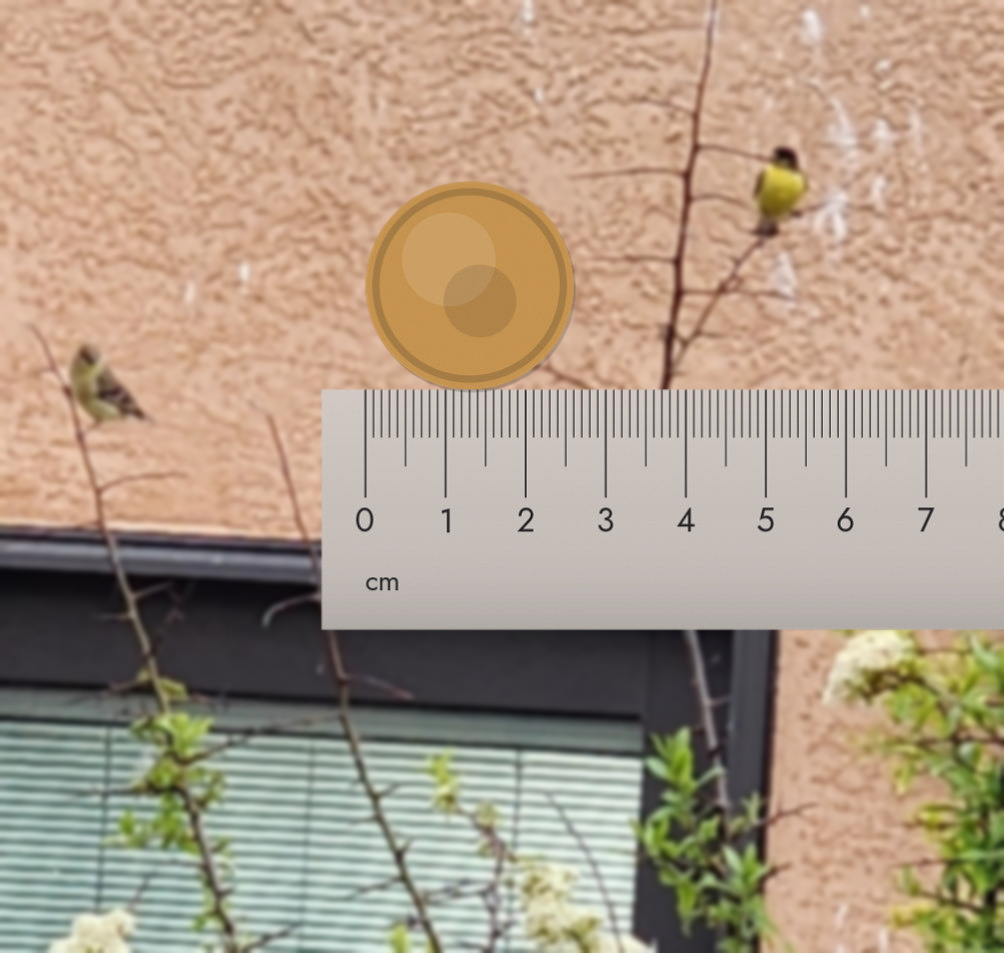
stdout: 2.6 cm
